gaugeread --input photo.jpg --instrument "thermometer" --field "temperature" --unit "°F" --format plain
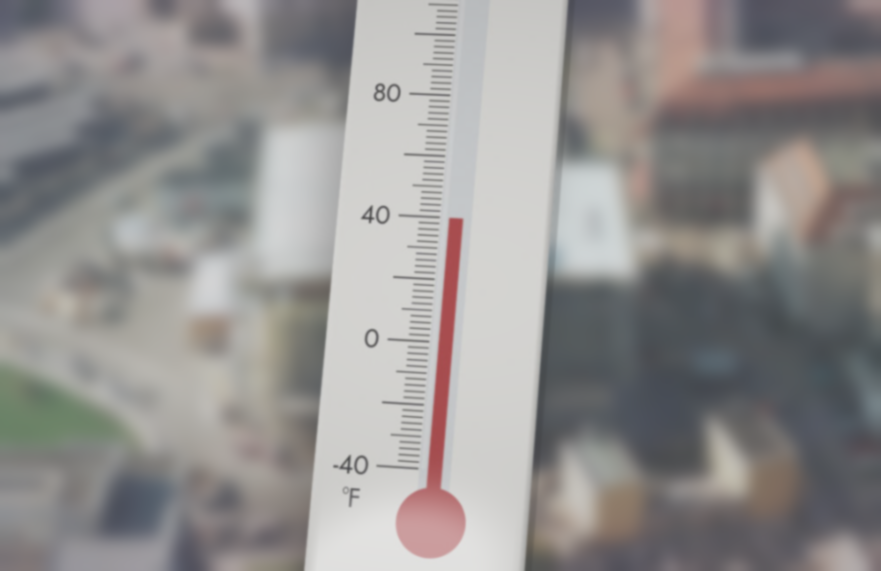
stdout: 40 °F
